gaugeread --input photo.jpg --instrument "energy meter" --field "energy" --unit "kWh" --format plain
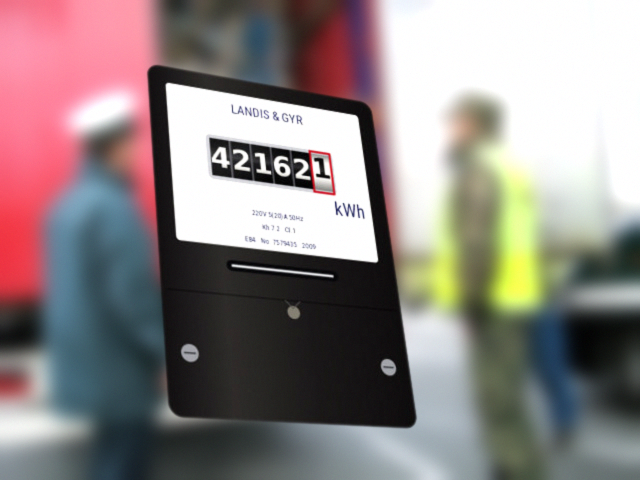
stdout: 42162.1 kWh
